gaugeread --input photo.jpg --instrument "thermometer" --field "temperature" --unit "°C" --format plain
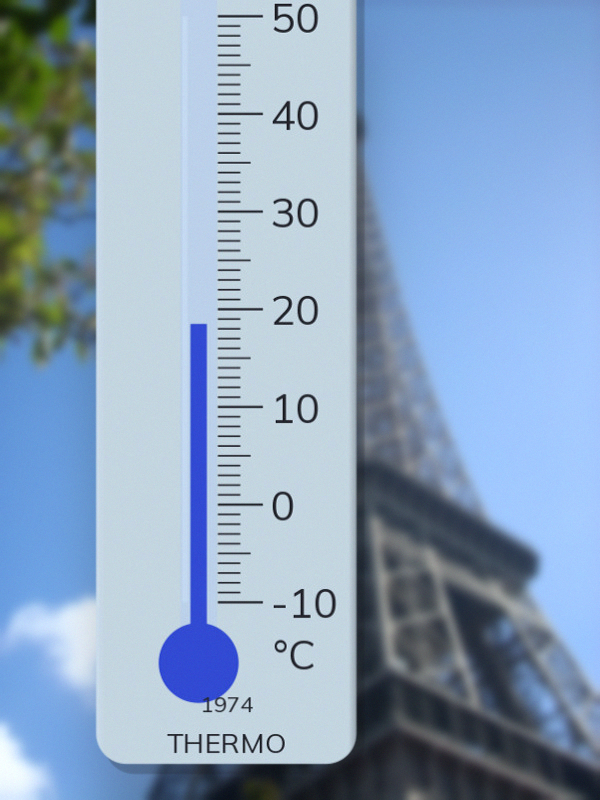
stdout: 18.5 °C
